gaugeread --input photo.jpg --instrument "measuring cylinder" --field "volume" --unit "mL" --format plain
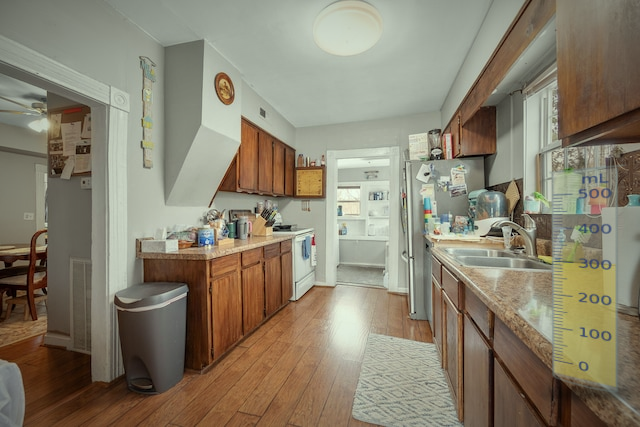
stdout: 300 mL
